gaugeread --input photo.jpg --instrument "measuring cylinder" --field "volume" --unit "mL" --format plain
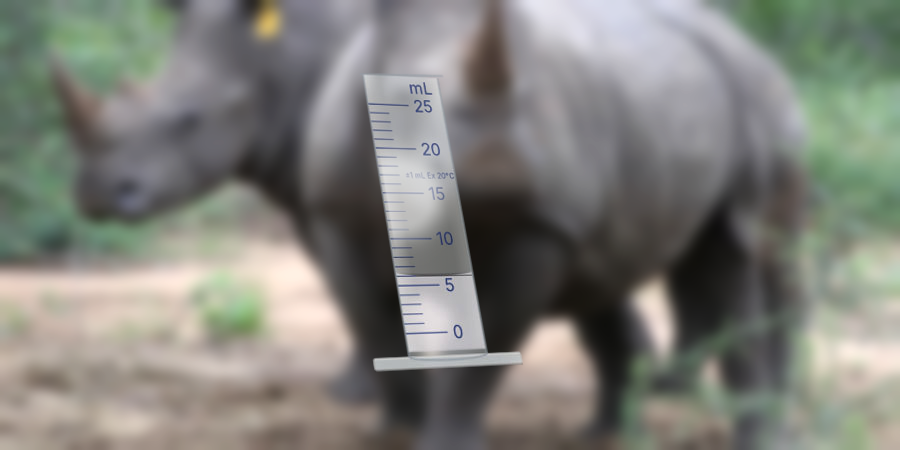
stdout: 6 mL
